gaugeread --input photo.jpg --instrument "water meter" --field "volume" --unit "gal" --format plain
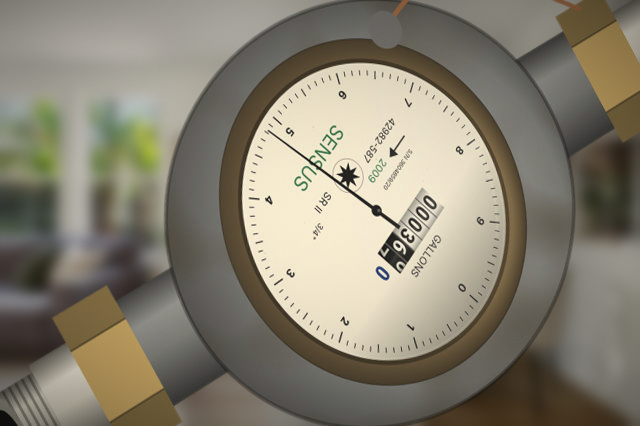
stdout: 3664.8 gal
